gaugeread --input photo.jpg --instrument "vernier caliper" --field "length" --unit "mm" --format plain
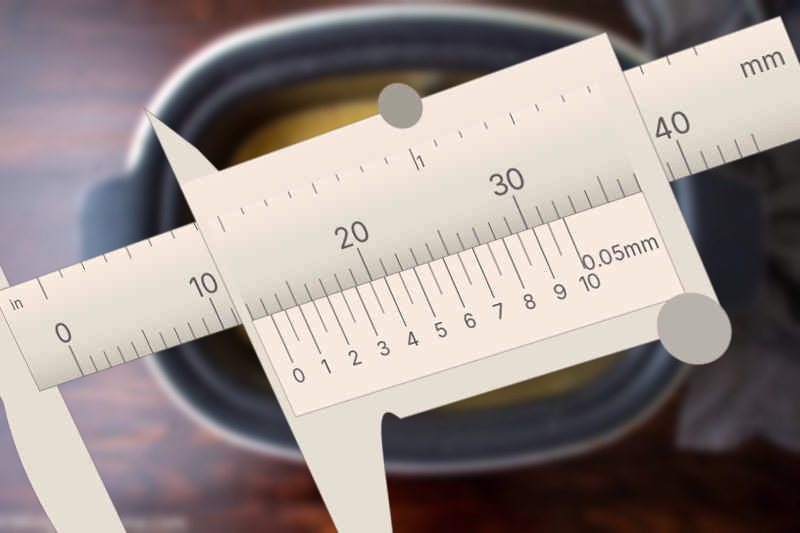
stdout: 13.2 mm
